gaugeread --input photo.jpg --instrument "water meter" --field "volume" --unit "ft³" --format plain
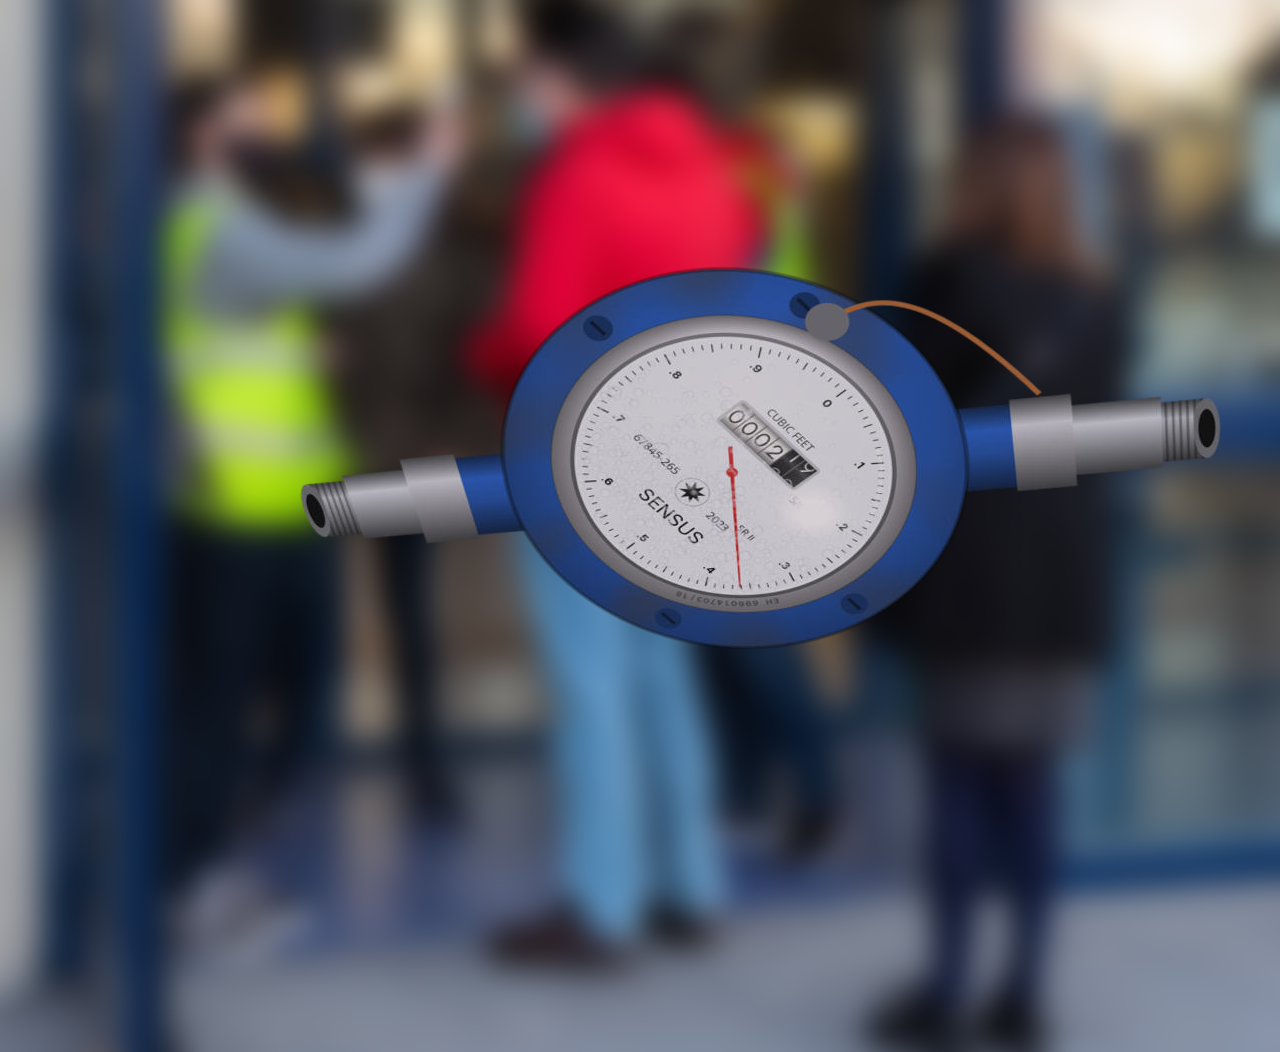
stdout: 219.36 ft³
